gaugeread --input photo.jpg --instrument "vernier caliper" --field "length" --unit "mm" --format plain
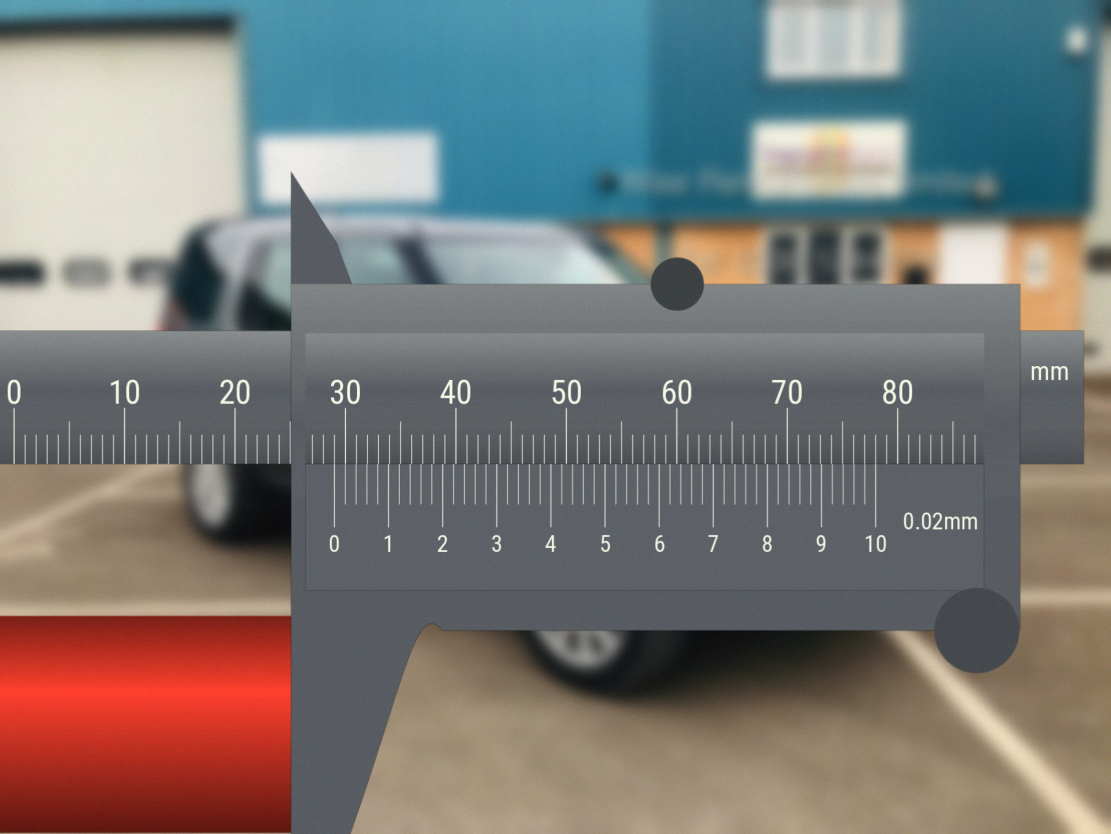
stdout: 29.0 mm
